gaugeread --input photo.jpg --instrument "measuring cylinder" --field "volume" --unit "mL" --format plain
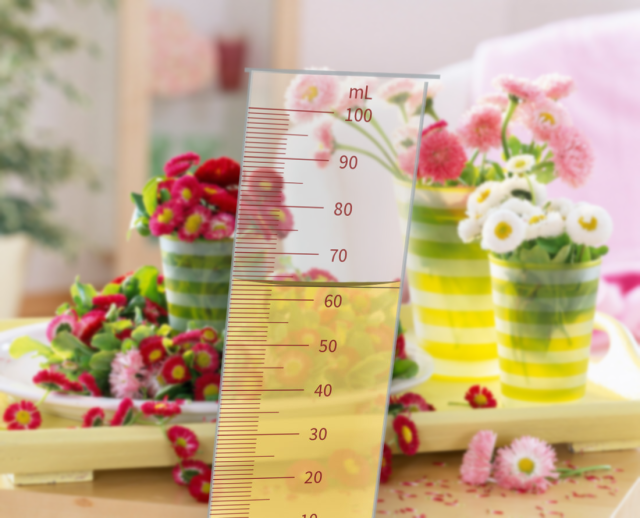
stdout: 63 mL
